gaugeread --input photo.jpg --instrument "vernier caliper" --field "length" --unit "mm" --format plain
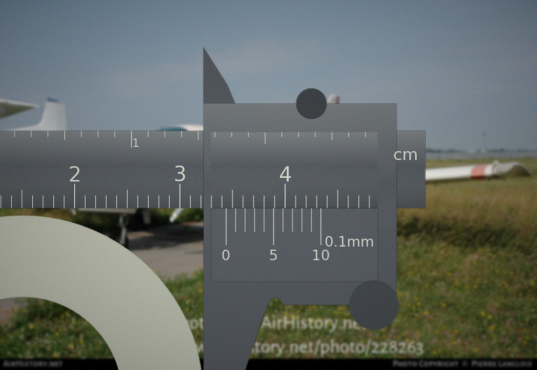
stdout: 34.4 mm
